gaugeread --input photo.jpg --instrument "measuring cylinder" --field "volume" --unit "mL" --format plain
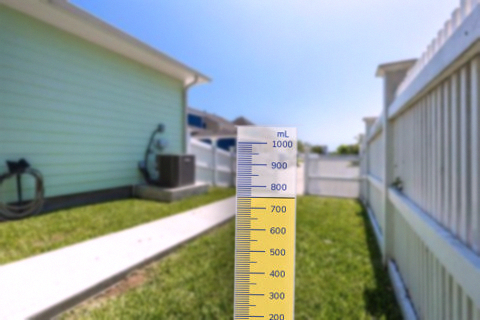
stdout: 750 mL
